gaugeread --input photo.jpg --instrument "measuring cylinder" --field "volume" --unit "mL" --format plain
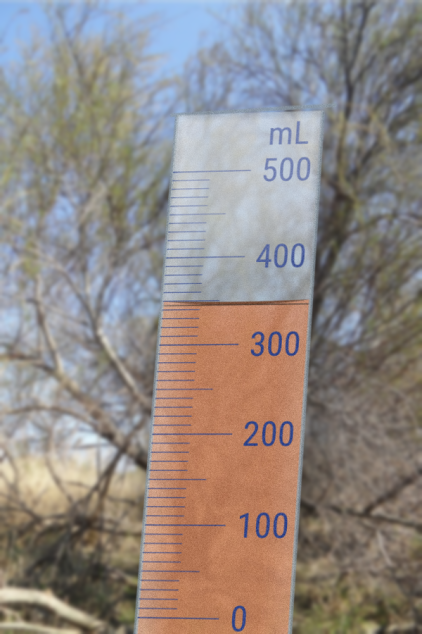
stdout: 345 mL
